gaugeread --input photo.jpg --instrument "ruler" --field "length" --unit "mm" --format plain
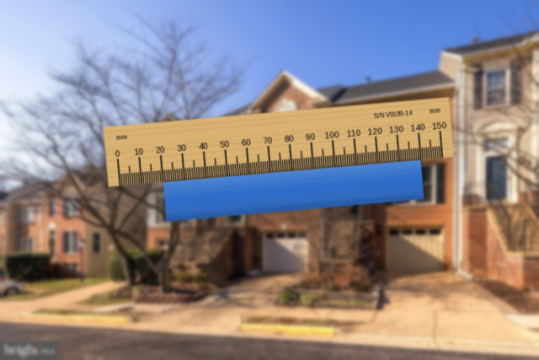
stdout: 120 mm
